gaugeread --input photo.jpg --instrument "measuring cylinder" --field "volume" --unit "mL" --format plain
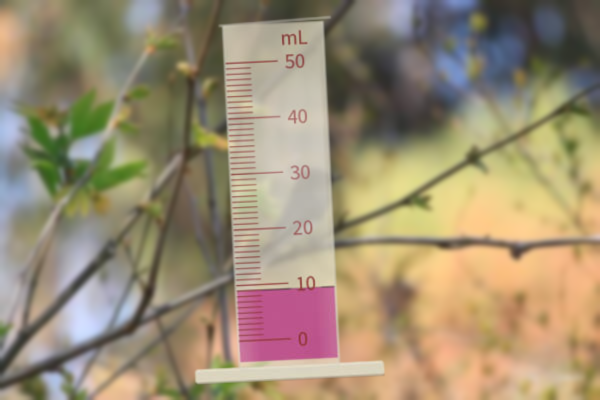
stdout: 9 mL
